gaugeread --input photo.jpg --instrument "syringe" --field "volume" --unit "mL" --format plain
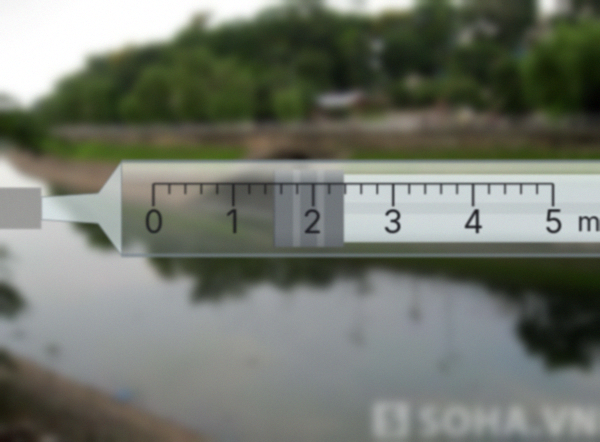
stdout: 1.5 mL
